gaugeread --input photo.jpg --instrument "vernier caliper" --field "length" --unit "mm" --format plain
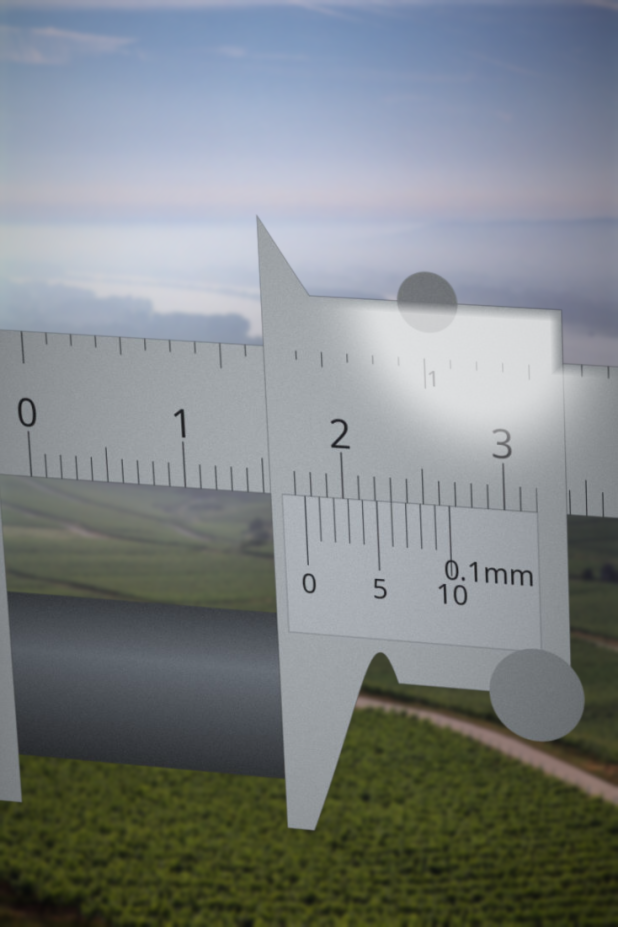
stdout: 17.6 mm
